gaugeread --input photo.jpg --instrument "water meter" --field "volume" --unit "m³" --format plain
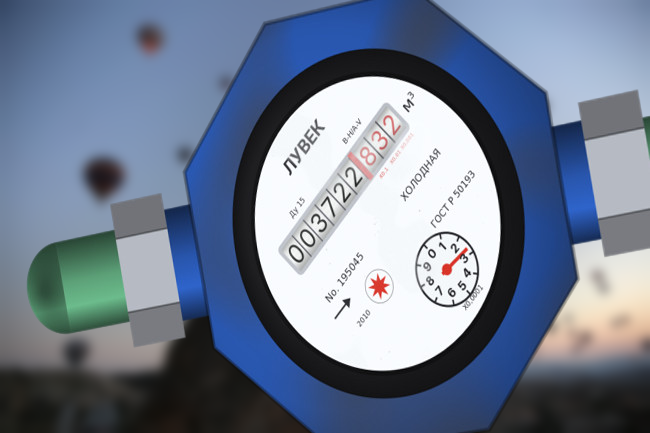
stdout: 3722.8322 m³
